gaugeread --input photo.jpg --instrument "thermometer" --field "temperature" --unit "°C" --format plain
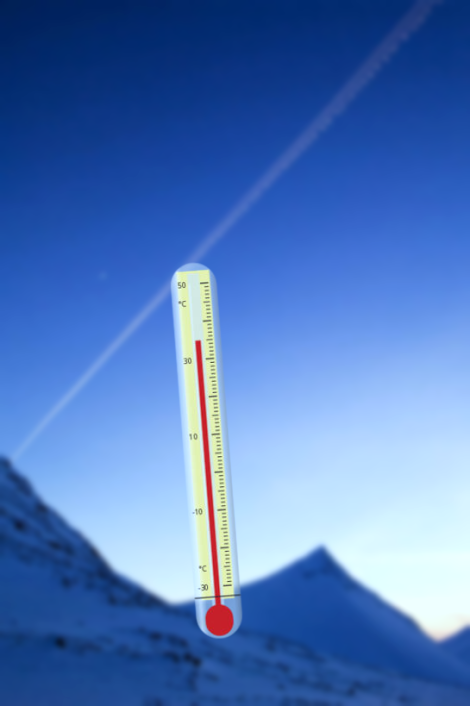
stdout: 35 °C
